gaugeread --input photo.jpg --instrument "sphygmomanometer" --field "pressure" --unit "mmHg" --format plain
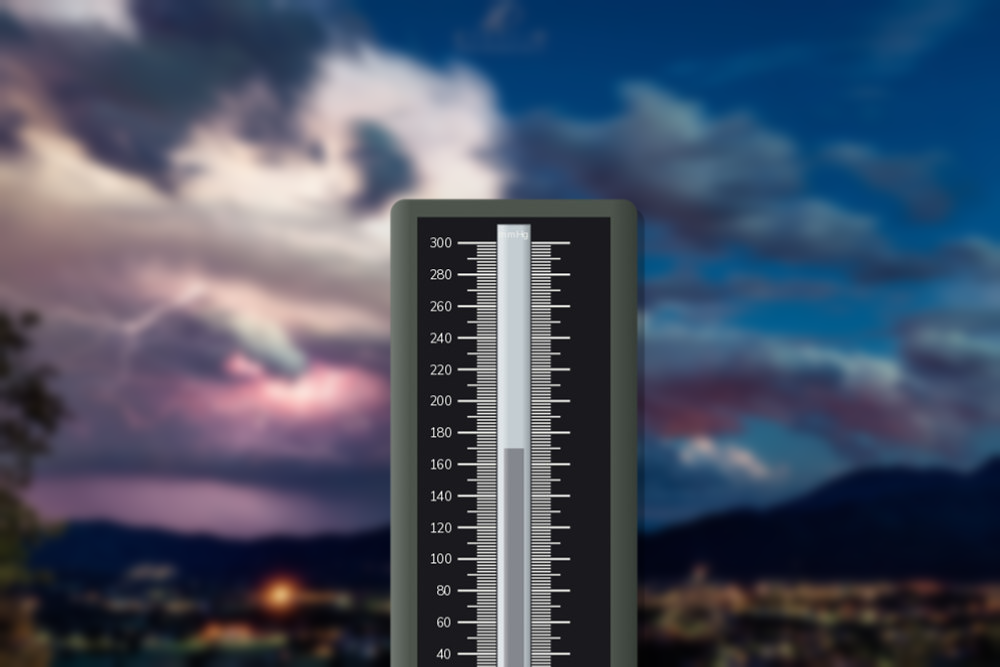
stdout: 170 mmHg
